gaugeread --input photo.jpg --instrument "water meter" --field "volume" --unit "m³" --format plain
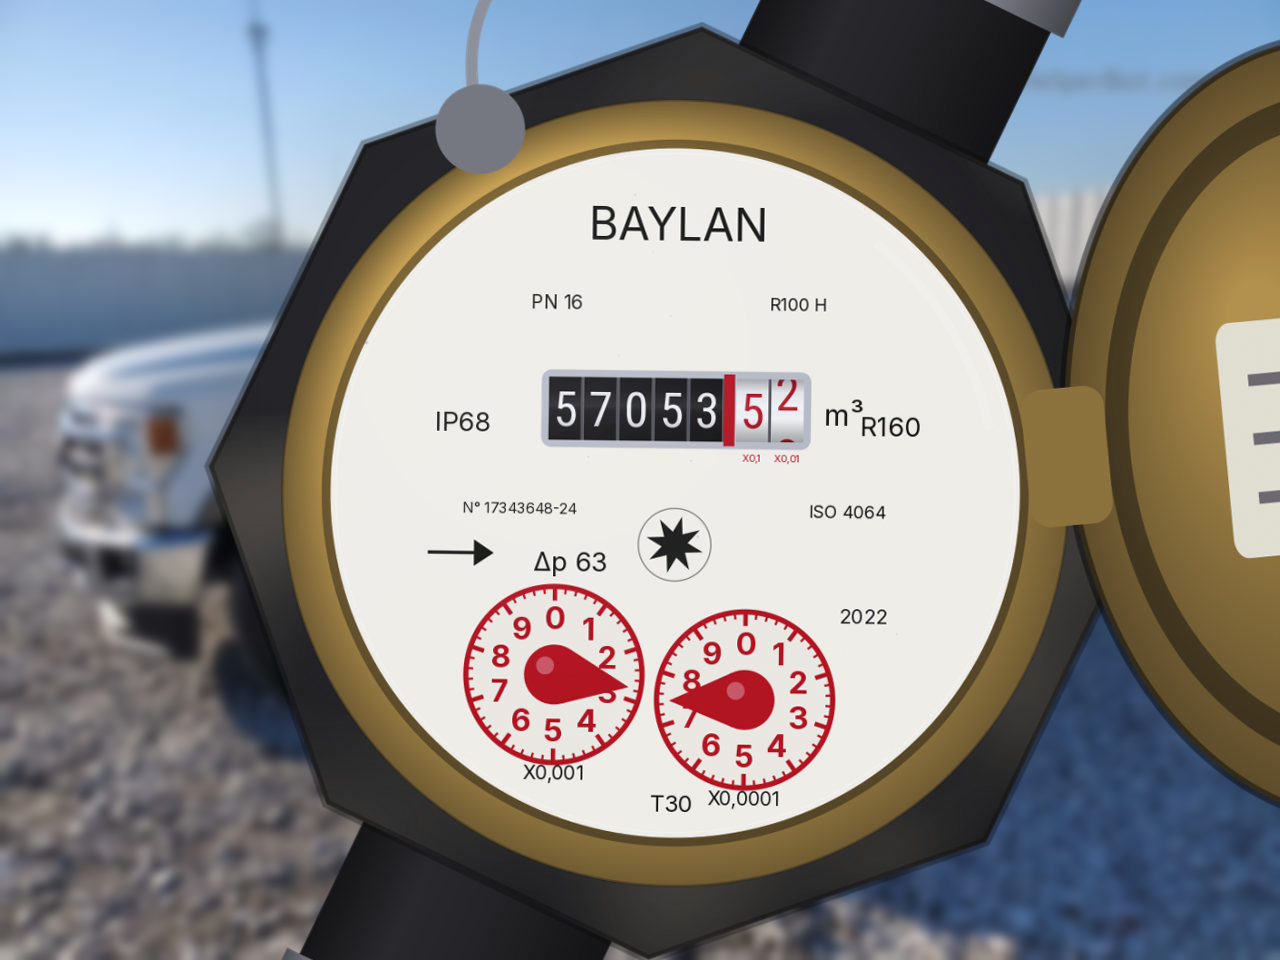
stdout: 57053.5227 m³
